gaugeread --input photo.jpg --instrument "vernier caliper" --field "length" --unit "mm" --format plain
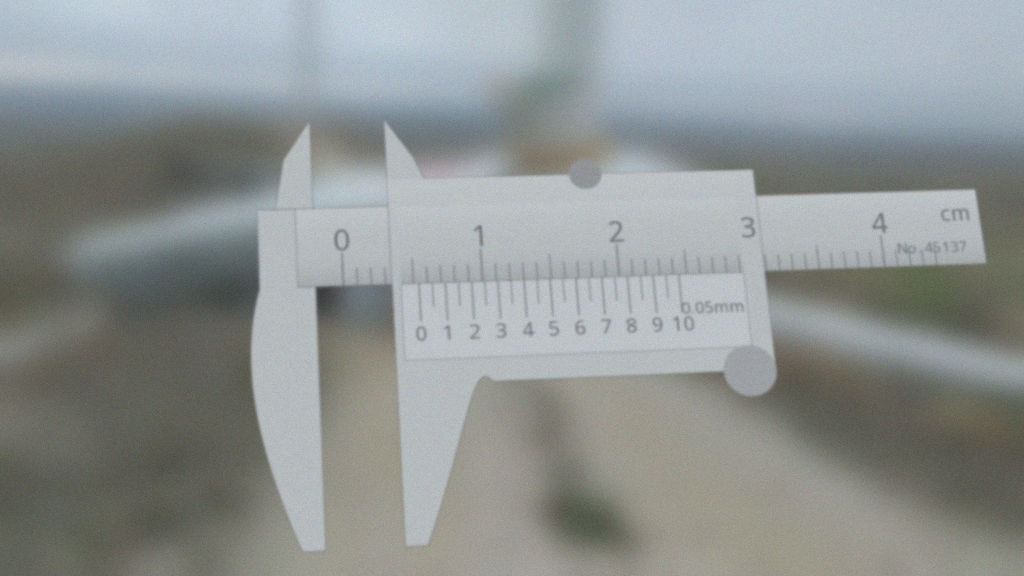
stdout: 5.4 mm
